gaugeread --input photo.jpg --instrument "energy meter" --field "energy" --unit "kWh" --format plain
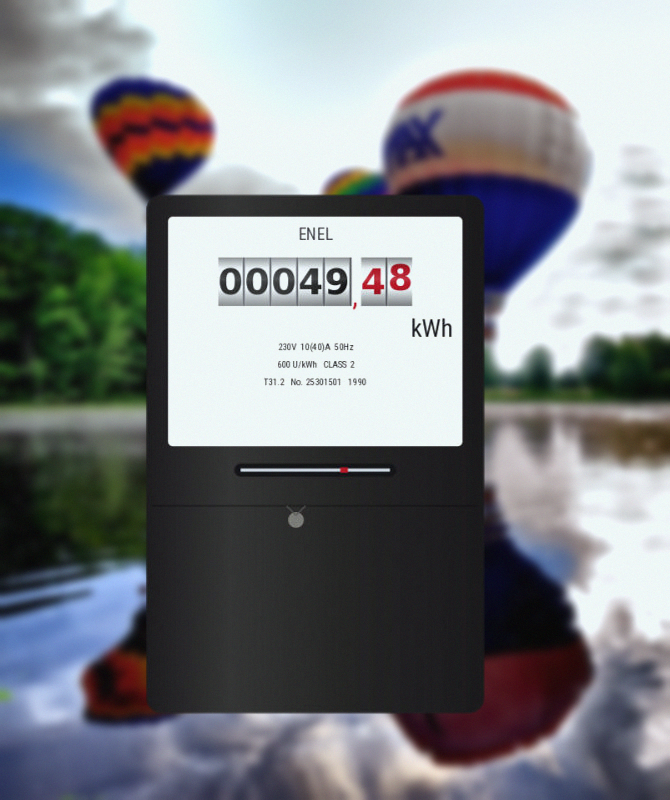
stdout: 49.48 kWh
